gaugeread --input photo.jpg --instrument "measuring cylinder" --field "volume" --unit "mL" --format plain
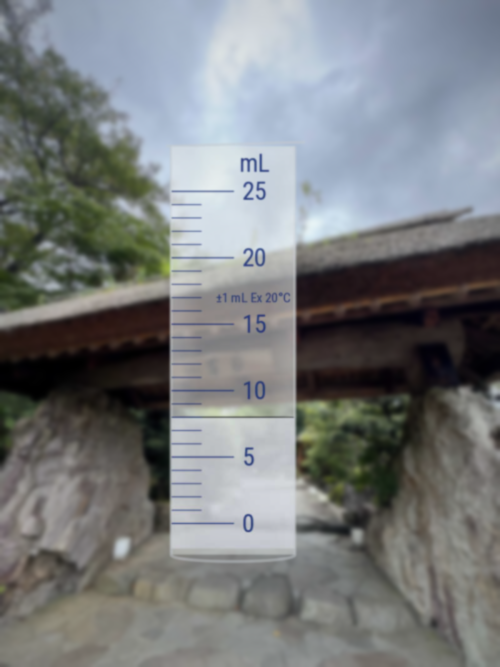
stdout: 8 mL
